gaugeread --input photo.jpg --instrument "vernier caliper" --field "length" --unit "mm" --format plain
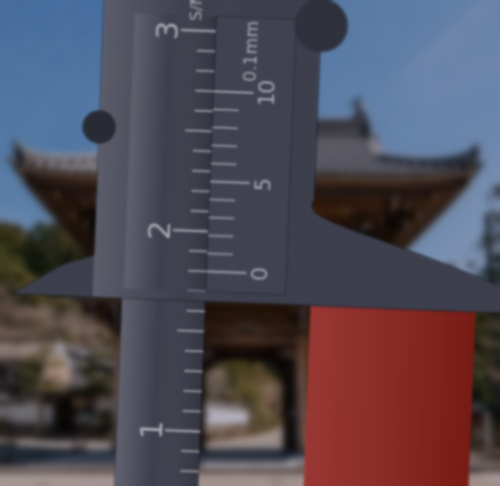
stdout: 18.0 mm
